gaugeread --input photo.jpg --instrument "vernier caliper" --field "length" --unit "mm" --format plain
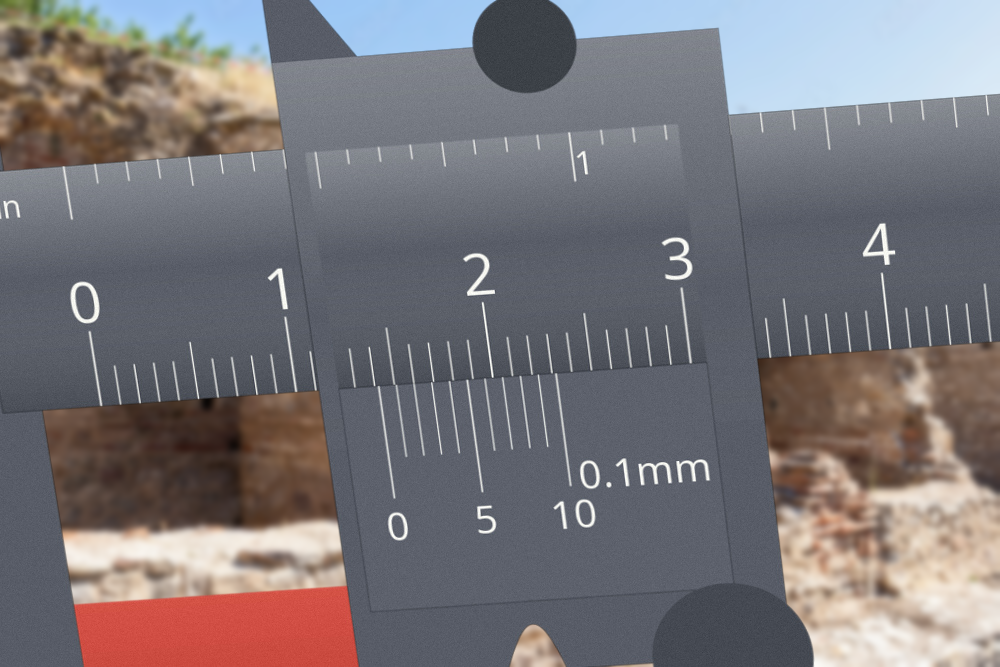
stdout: 14.2 mm
